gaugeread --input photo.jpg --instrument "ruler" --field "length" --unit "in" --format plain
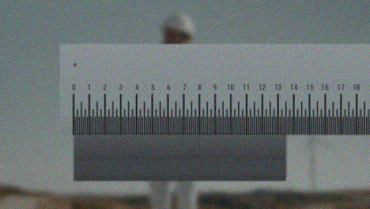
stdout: 13.5 in
